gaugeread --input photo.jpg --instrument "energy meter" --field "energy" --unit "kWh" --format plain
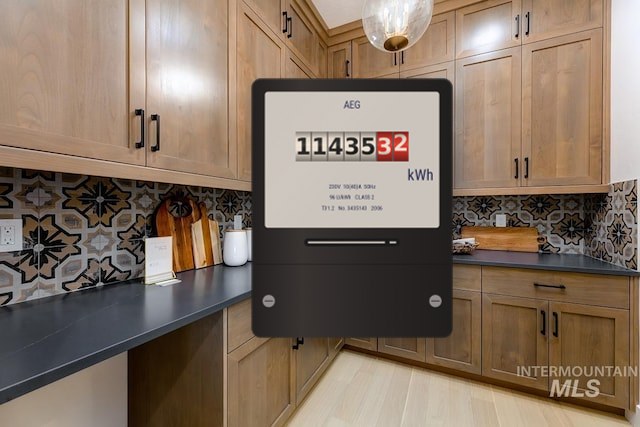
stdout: 11435.32 kWh
